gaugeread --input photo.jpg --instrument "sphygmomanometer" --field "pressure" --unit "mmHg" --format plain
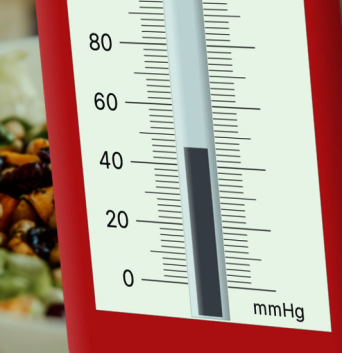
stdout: 46 mmHg
